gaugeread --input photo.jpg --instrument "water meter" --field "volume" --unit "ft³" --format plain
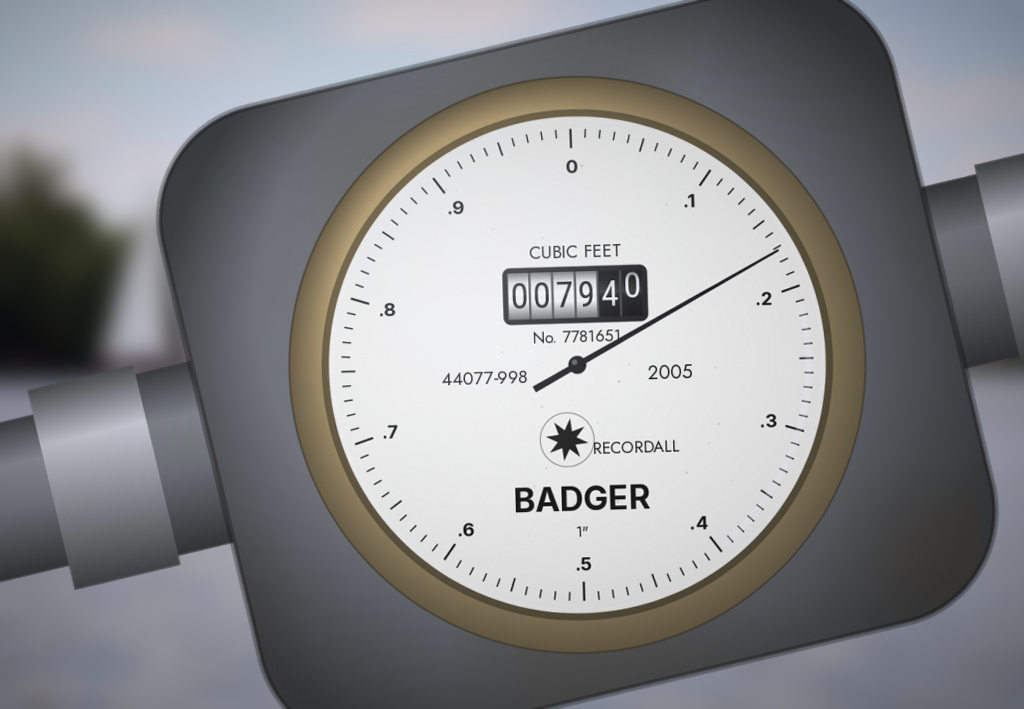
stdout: 7940.17 ft³
